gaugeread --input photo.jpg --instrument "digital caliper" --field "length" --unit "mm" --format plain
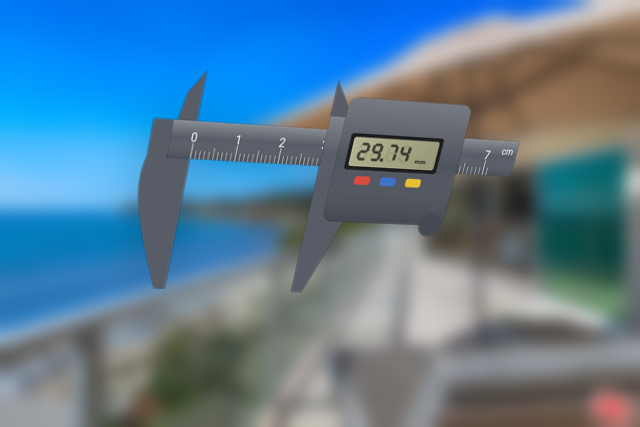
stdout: 29.74 mm
